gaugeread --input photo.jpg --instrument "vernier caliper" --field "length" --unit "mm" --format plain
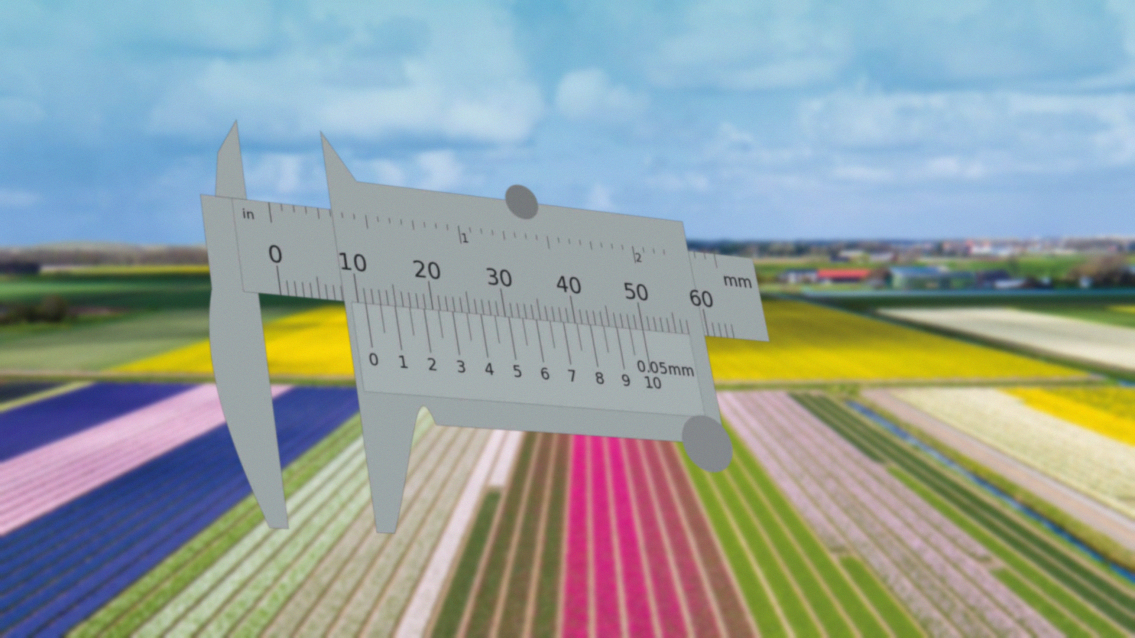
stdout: 11.0 mm
